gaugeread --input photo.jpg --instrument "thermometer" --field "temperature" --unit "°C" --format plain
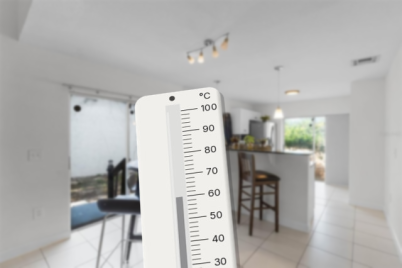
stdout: 60 °C
